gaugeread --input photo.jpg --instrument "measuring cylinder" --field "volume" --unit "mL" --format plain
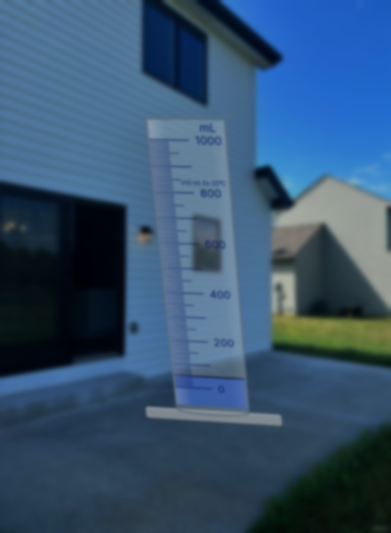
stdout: 50 mL
